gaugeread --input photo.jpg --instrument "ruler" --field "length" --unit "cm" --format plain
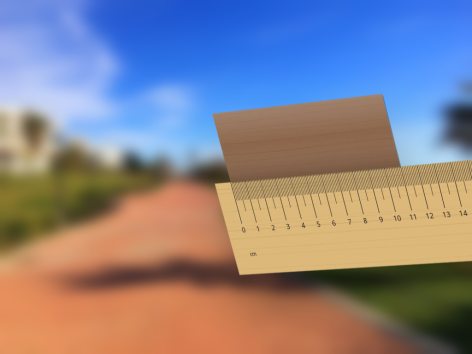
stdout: 11 cm
